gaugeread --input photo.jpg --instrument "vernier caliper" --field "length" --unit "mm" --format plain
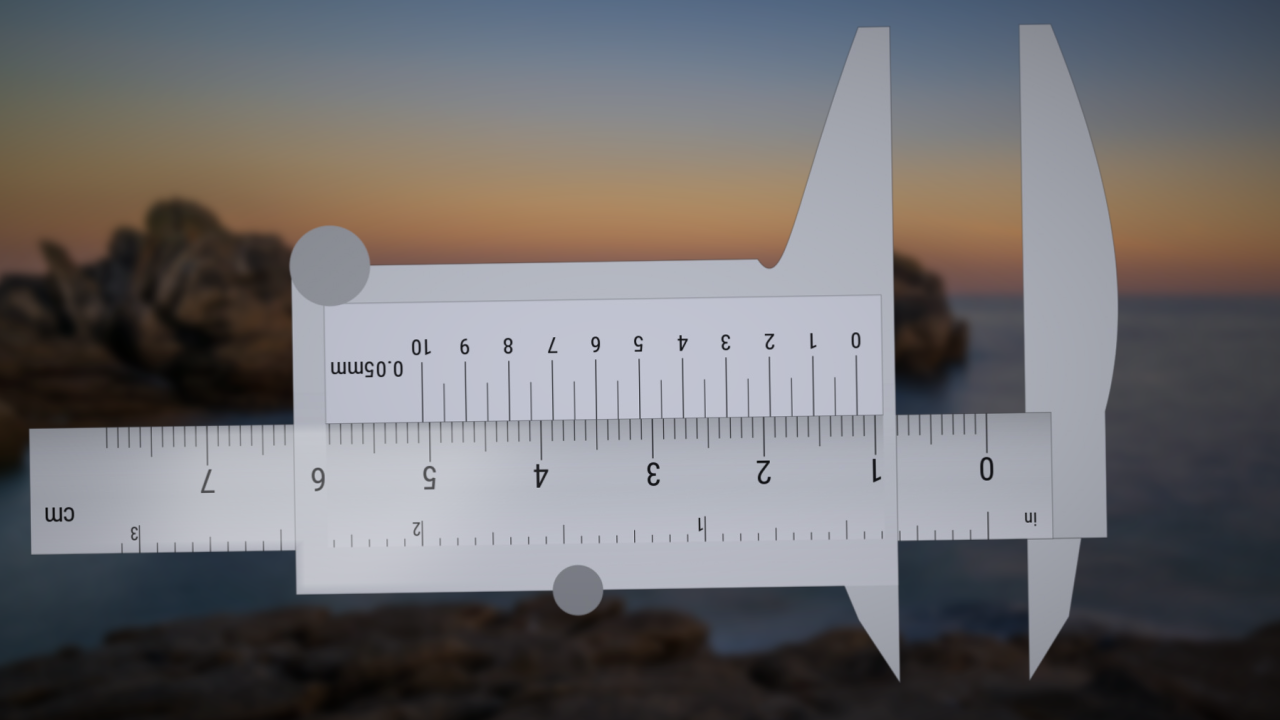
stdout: 11.6 mm
